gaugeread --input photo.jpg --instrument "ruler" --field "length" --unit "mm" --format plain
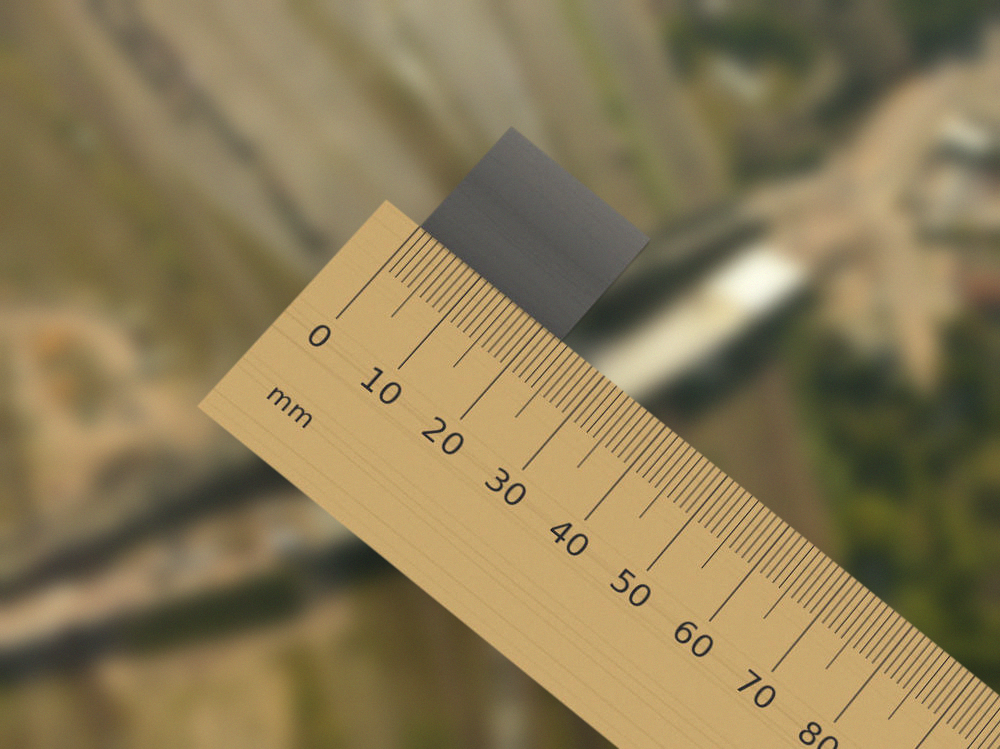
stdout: 23 mm
